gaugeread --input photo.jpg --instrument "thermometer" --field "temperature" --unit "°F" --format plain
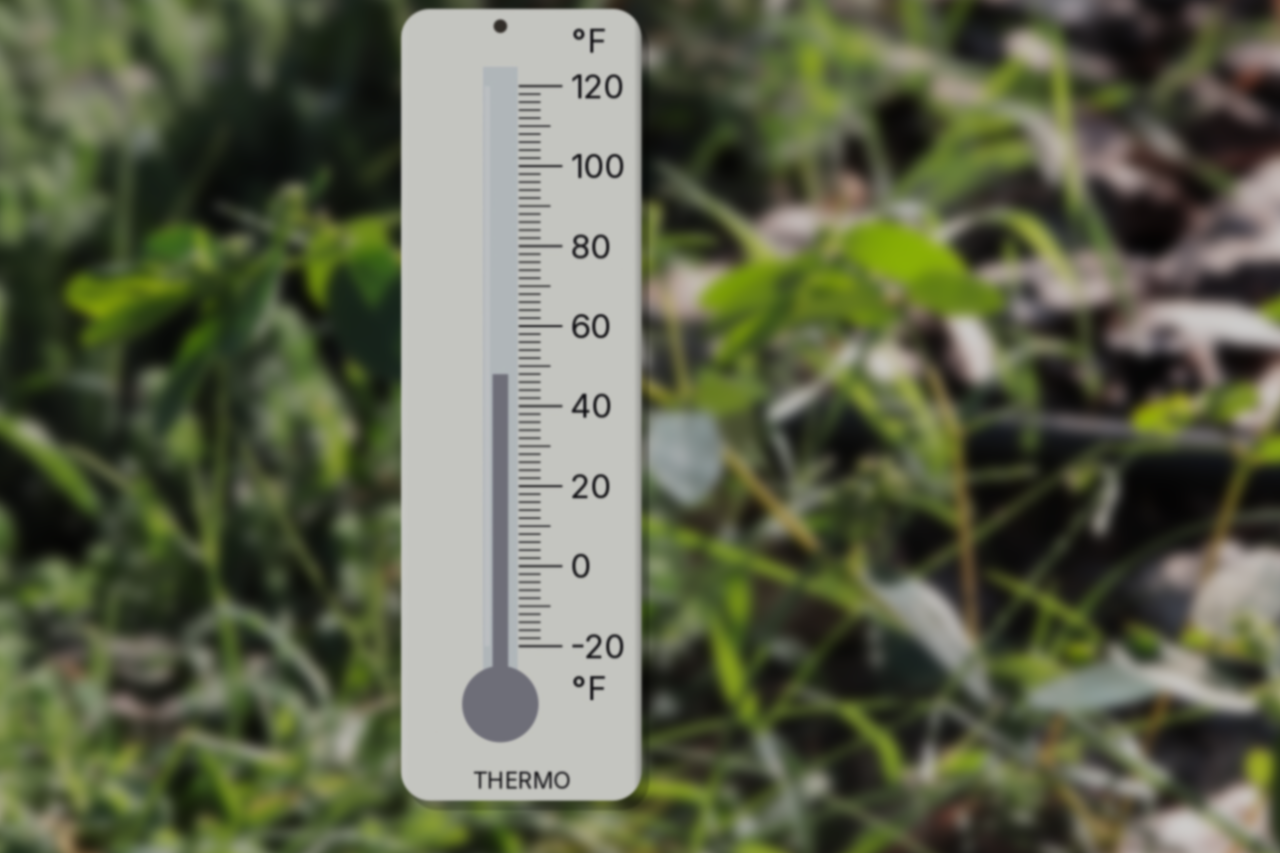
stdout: 48 °F
